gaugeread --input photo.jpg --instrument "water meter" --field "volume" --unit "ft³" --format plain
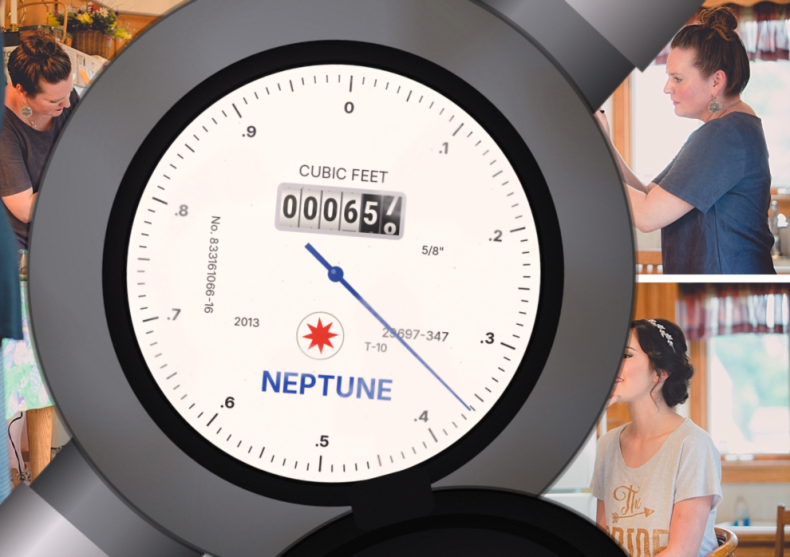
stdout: 657.36 ft³
